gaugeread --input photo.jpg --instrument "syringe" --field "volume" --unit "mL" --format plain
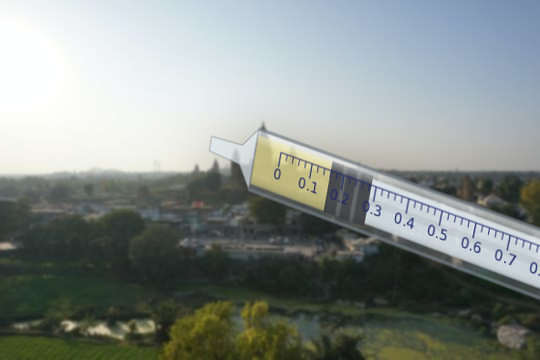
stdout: 0.16 mL
